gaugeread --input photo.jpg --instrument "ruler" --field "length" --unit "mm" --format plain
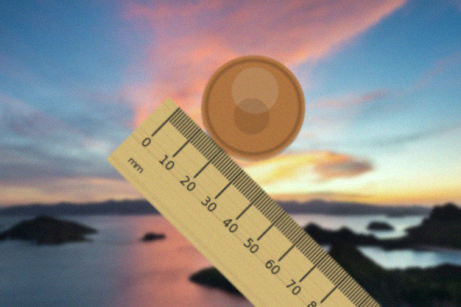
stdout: 35 mm
